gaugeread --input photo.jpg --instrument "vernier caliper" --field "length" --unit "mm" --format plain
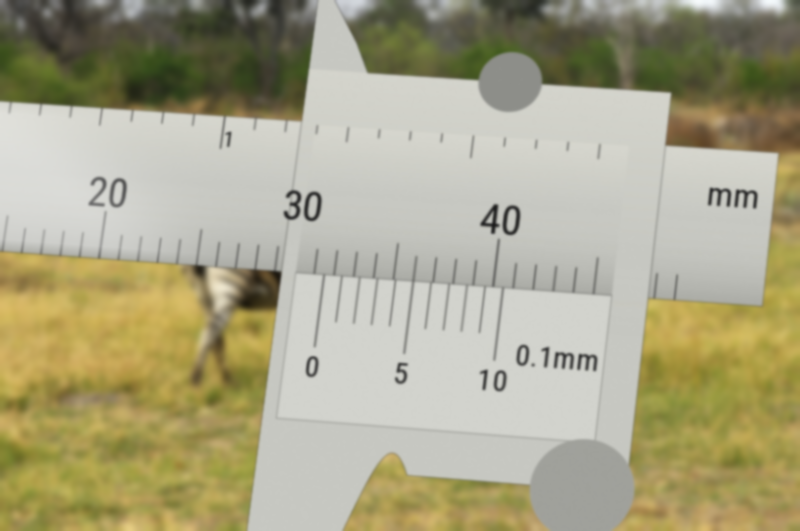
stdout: 31.5 mm
